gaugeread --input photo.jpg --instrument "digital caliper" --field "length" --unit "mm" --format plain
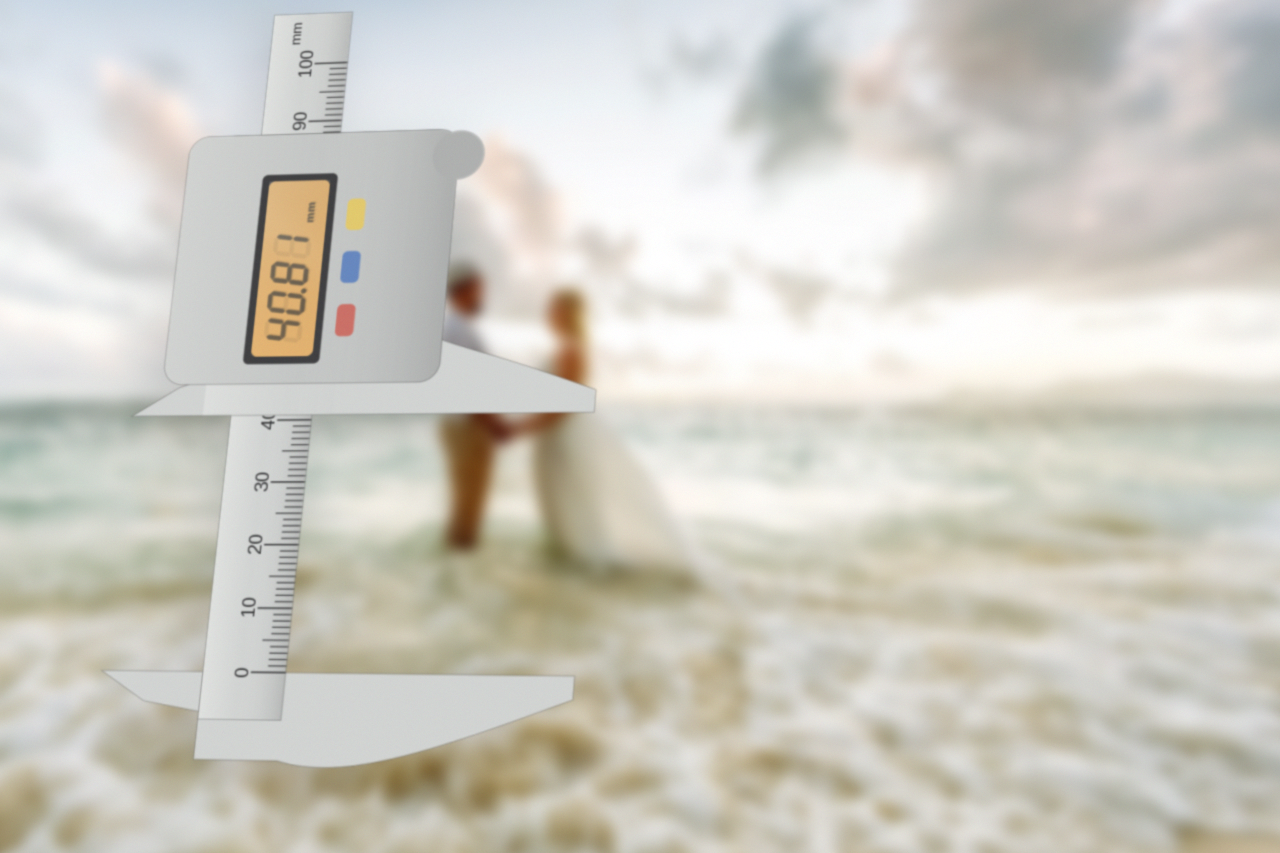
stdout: 40.81 mm
